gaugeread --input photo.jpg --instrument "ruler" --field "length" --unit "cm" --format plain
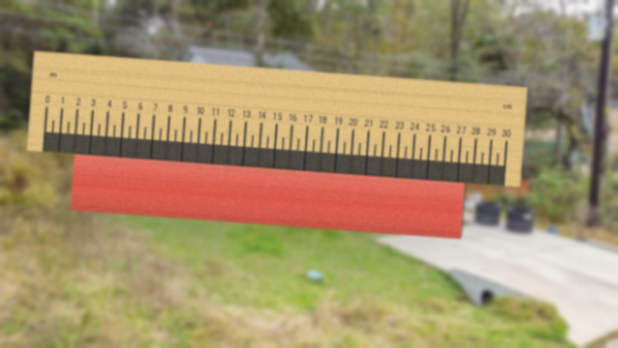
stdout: 25.5 cm
